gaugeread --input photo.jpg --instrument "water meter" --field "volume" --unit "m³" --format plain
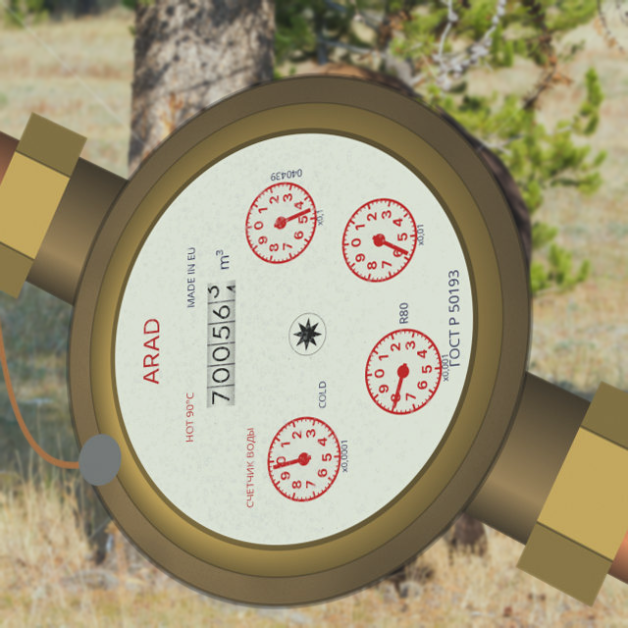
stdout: 700563.4579 m³
